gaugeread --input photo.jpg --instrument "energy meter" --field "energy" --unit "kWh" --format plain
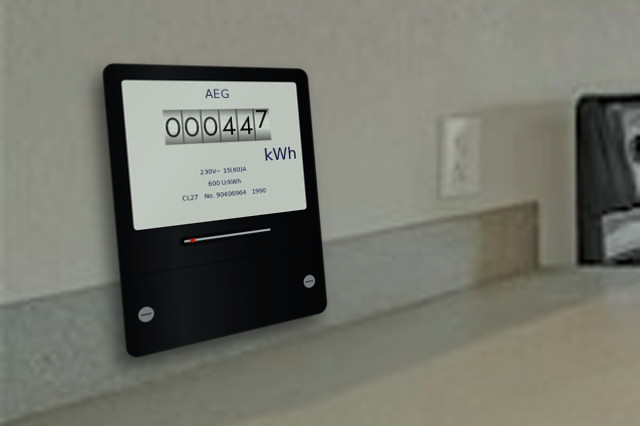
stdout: 447 kWh
